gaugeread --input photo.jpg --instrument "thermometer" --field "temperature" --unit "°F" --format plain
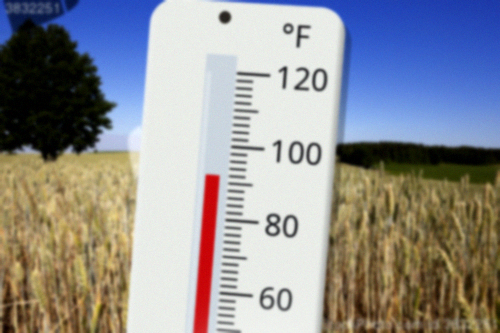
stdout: 92 °F
